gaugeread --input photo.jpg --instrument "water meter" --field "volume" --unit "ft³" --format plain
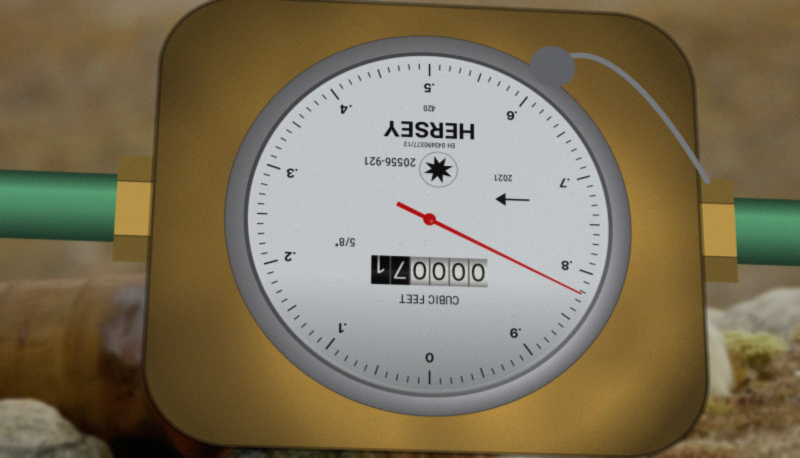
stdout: 70.82 ft³
